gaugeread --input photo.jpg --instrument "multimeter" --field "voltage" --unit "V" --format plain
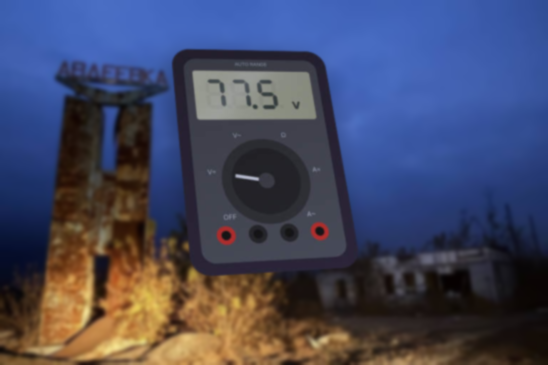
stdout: 77.5 V
